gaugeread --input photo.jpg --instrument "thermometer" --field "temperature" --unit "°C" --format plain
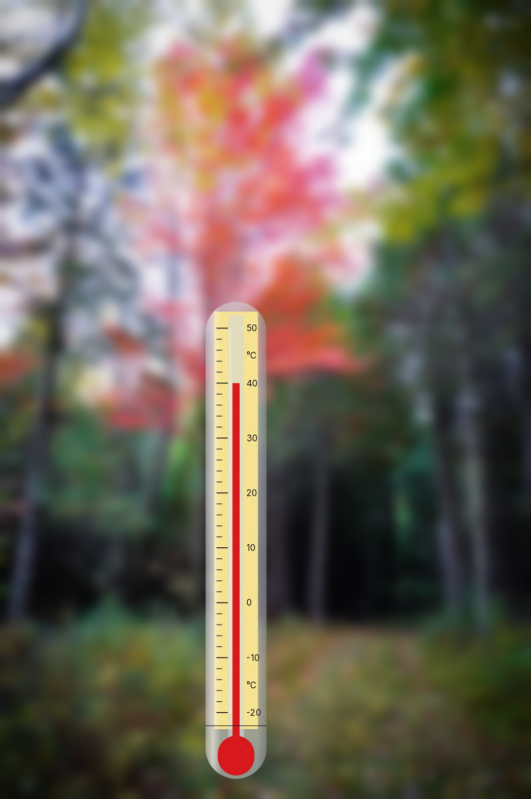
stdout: 40 °C
